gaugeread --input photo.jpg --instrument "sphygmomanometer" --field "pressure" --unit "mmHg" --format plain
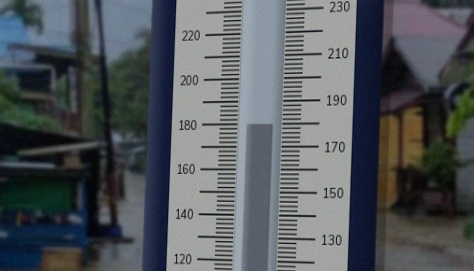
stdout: 180 mmHg
